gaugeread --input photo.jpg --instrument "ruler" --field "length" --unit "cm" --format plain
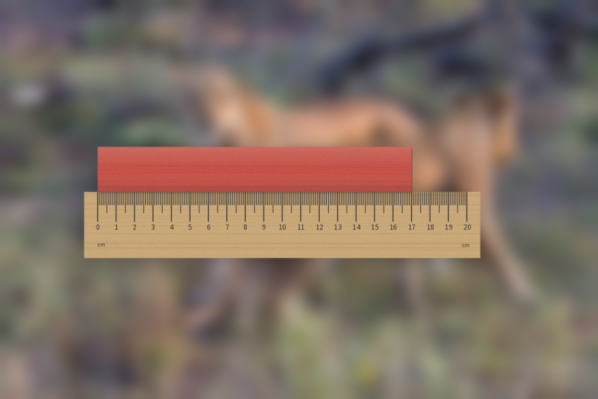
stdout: 17 cm
